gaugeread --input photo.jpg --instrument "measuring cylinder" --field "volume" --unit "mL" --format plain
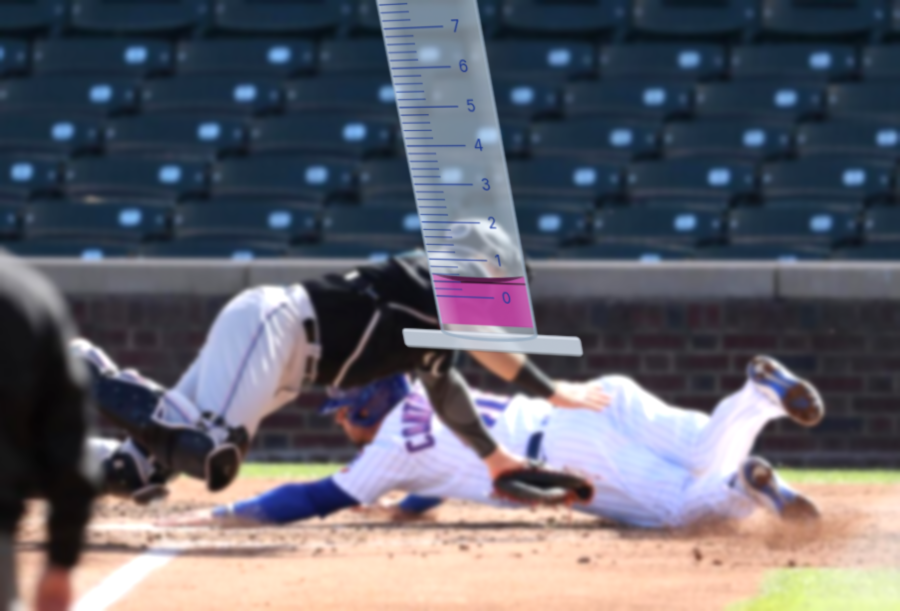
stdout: 0.4 mL
